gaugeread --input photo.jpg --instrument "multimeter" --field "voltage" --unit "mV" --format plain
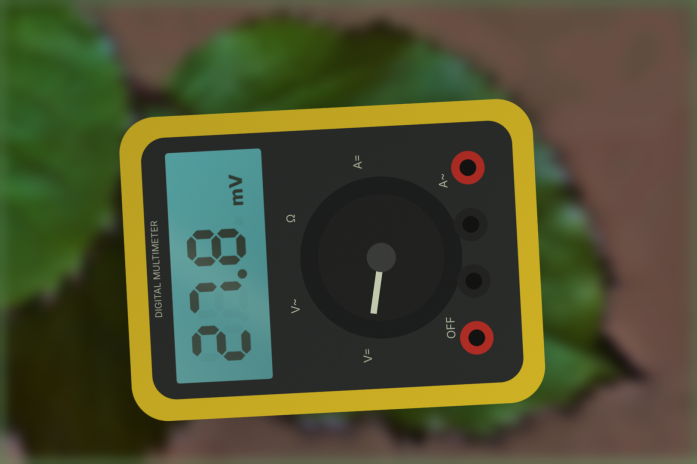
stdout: 27.8 mV
